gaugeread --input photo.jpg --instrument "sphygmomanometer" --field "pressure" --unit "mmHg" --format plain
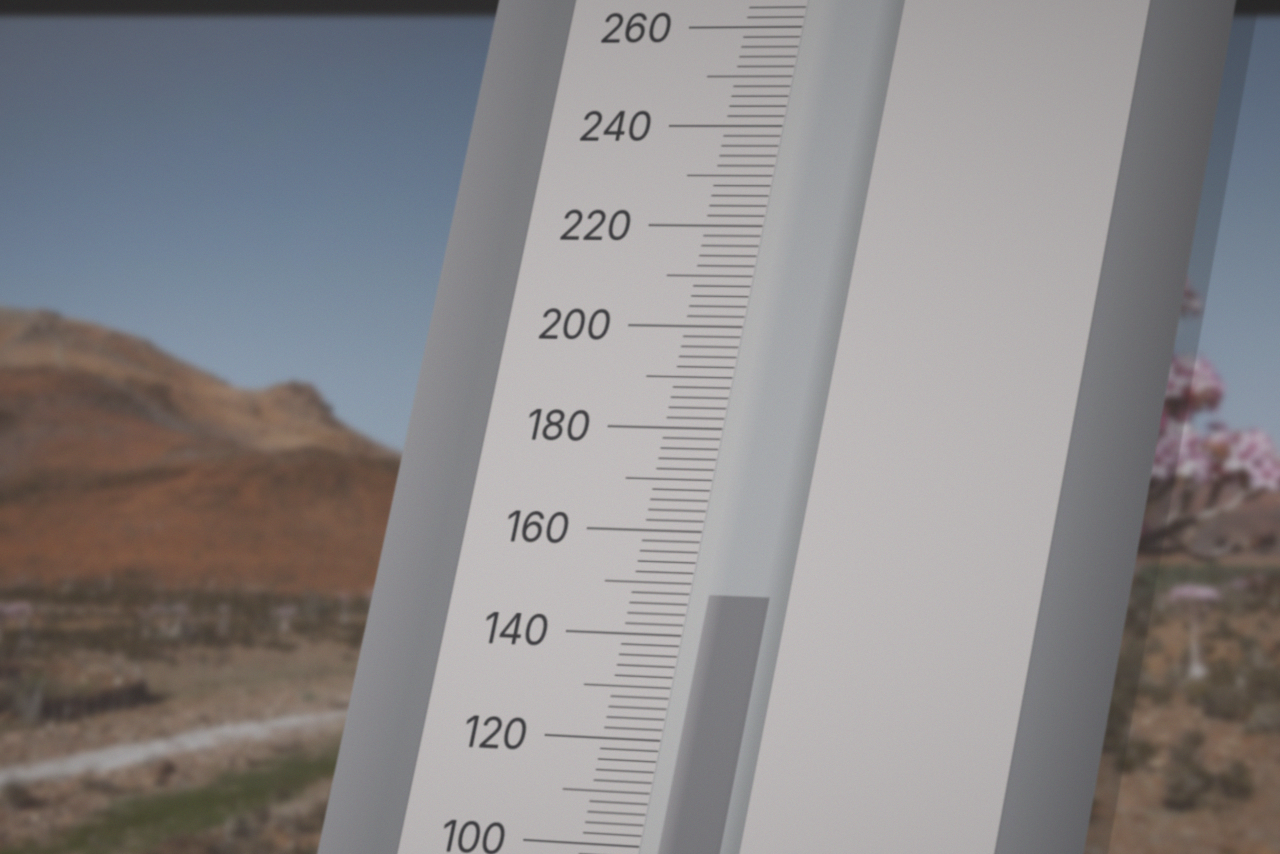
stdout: 148 mmHg
